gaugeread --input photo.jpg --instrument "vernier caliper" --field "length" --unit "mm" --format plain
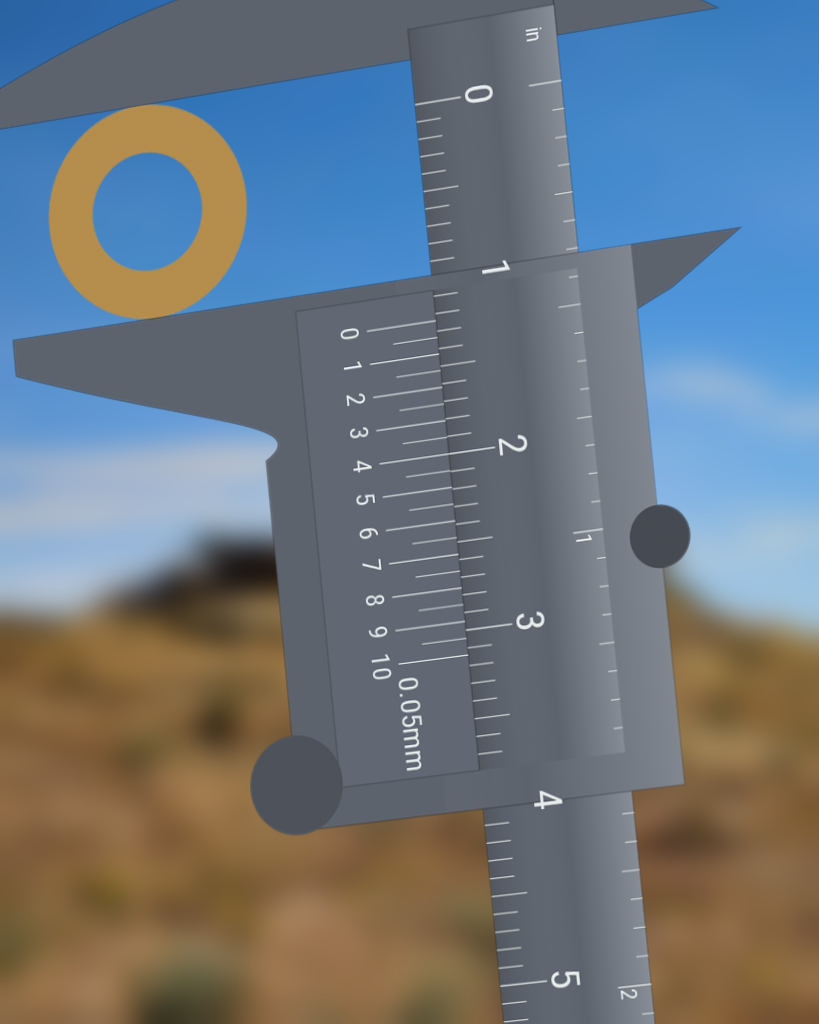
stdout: 12.4 mm
